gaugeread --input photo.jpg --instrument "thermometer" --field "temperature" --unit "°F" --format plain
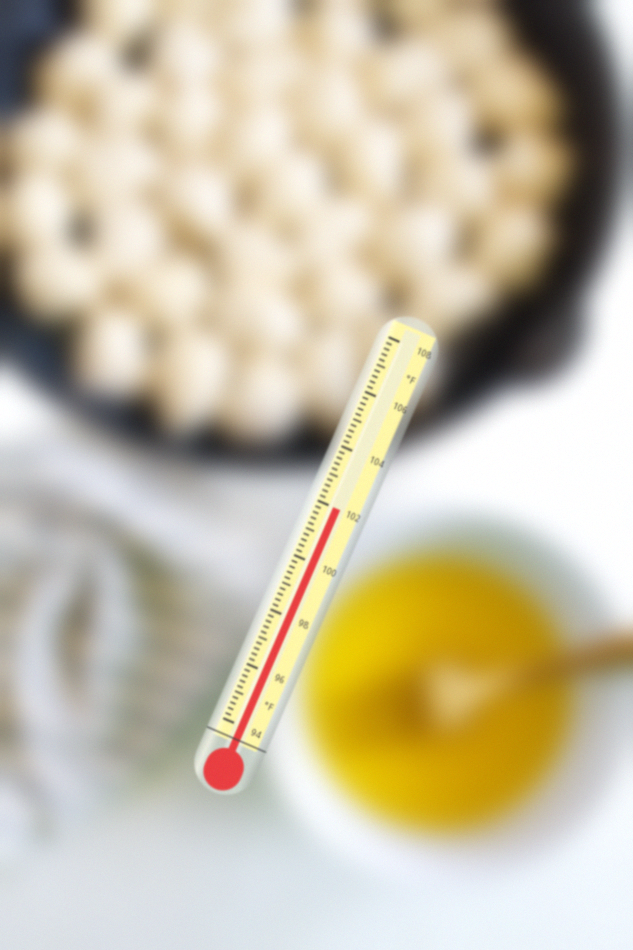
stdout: 102 °F
